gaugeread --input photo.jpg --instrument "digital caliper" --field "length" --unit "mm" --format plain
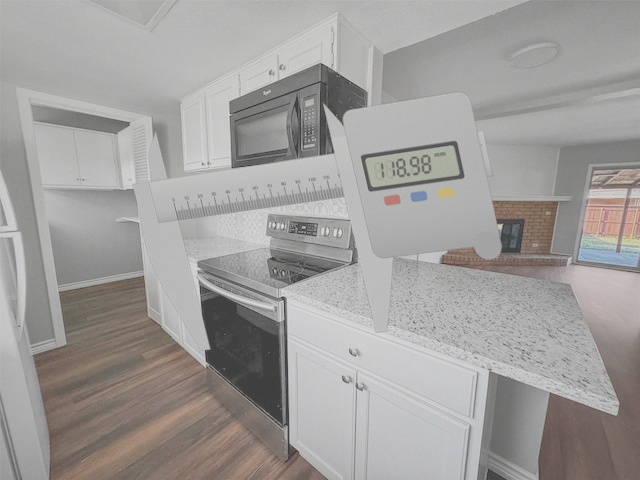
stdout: 118.98 mm
